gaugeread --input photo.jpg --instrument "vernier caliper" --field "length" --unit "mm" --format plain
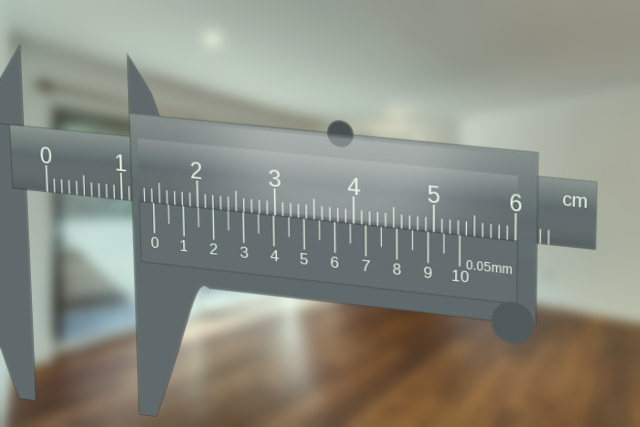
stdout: 14.2 mm
